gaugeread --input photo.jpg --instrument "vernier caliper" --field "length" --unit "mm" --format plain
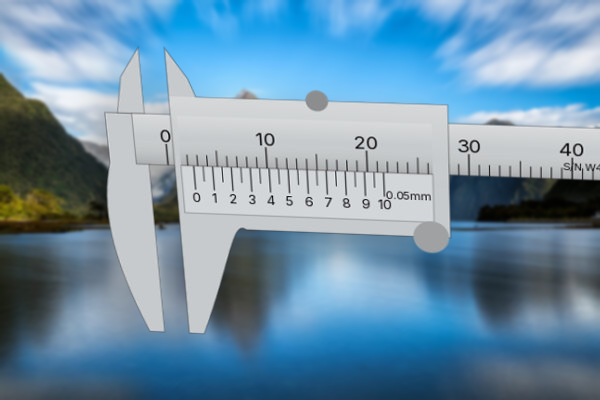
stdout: 2.6 mm
